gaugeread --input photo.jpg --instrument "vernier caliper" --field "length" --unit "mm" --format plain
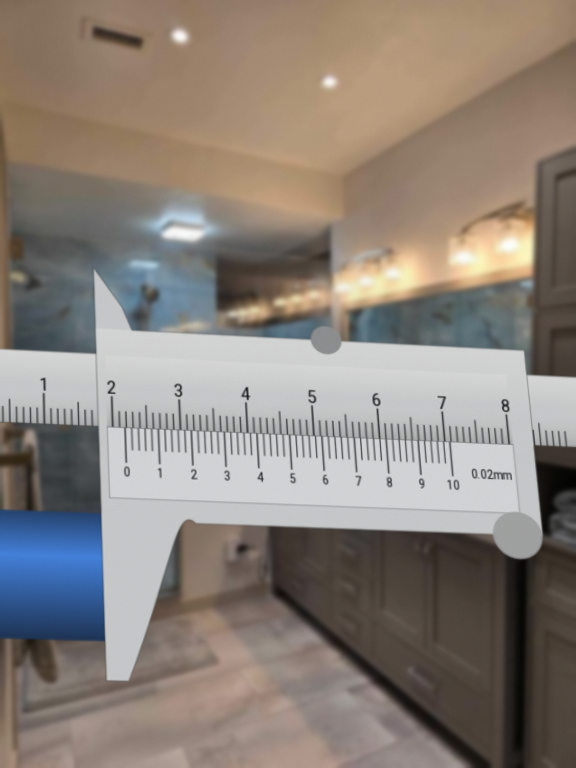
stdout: 21.8 mm
